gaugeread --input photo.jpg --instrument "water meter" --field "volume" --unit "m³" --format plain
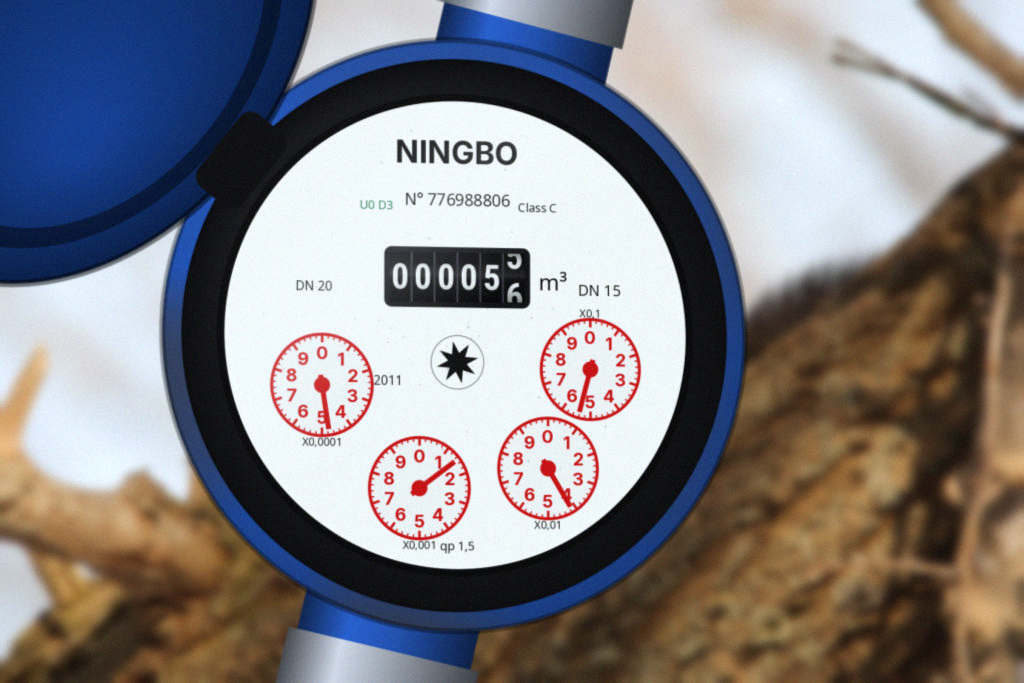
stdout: 55.5414 m³
